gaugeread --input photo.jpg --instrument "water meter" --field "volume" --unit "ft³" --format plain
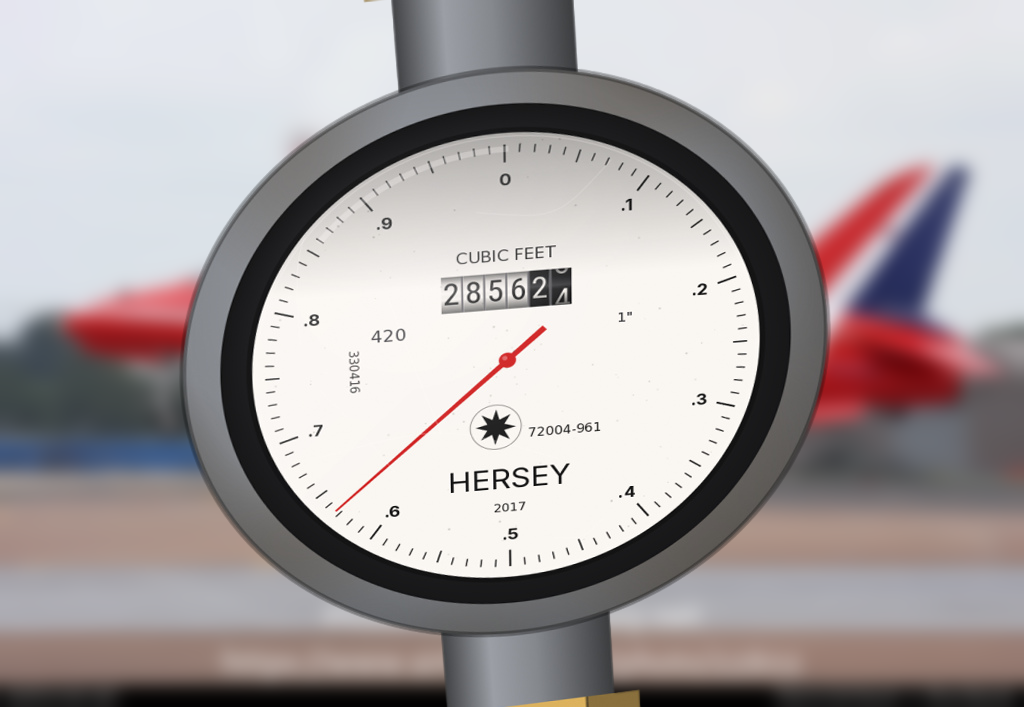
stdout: 285623.63 ft³
